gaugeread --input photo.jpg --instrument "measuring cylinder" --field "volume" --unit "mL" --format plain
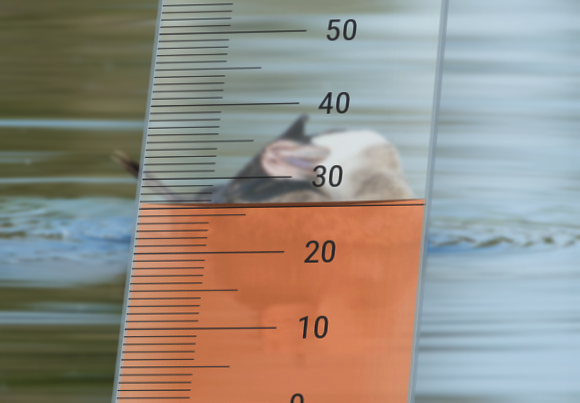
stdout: 26 mL
